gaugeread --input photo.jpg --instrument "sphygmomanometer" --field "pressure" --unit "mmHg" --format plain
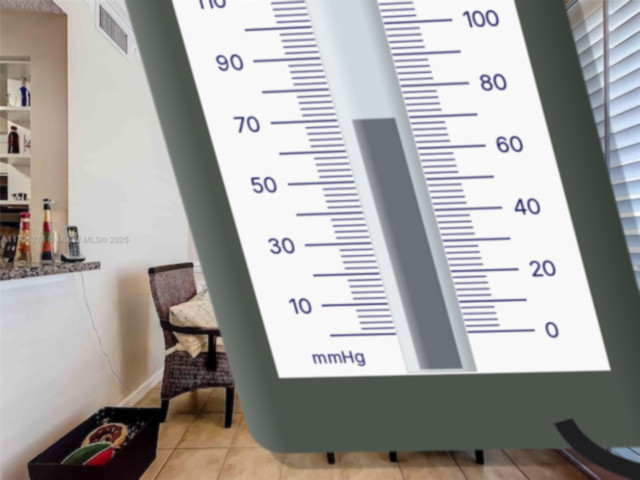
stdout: 70 mmHg
